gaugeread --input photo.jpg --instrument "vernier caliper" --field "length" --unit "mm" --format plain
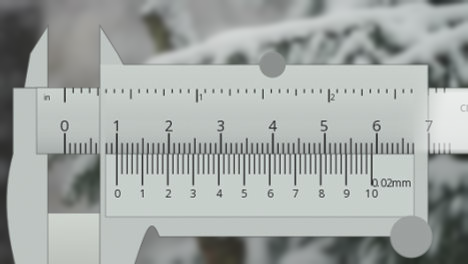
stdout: 10.0 mm
